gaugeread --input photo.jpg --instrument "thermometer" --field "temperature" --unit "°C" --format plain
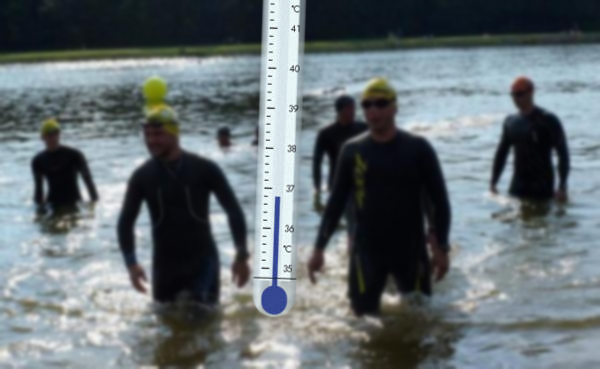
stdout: 36.8 °C
